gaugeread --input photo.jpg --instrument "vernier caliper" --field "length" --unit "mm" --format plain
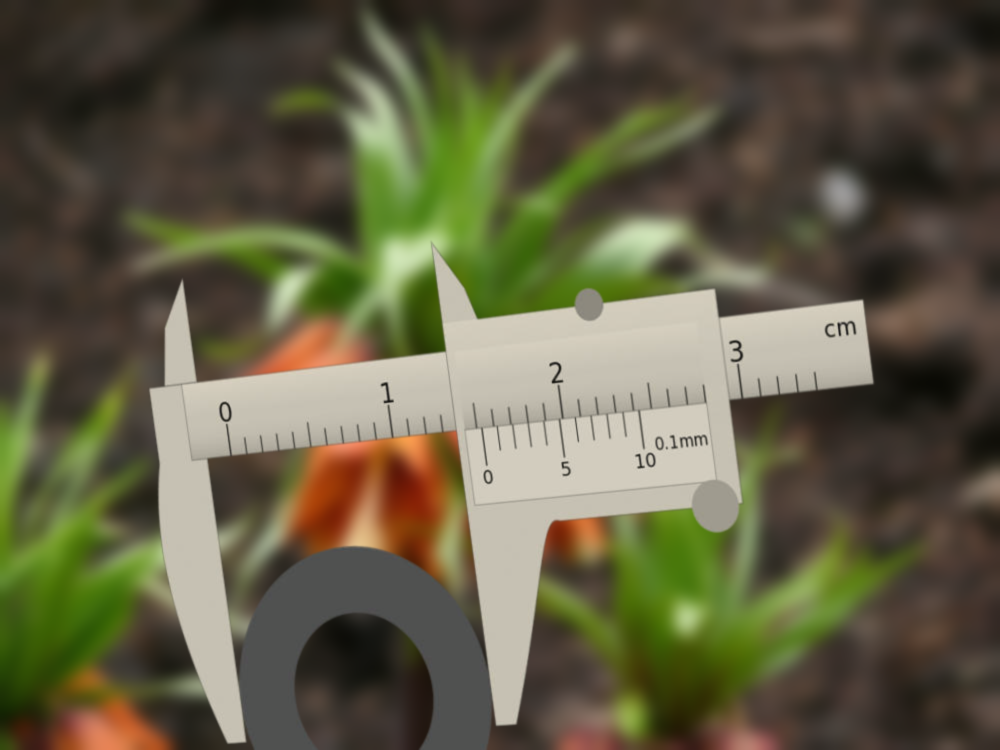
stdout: 15.3 mm
